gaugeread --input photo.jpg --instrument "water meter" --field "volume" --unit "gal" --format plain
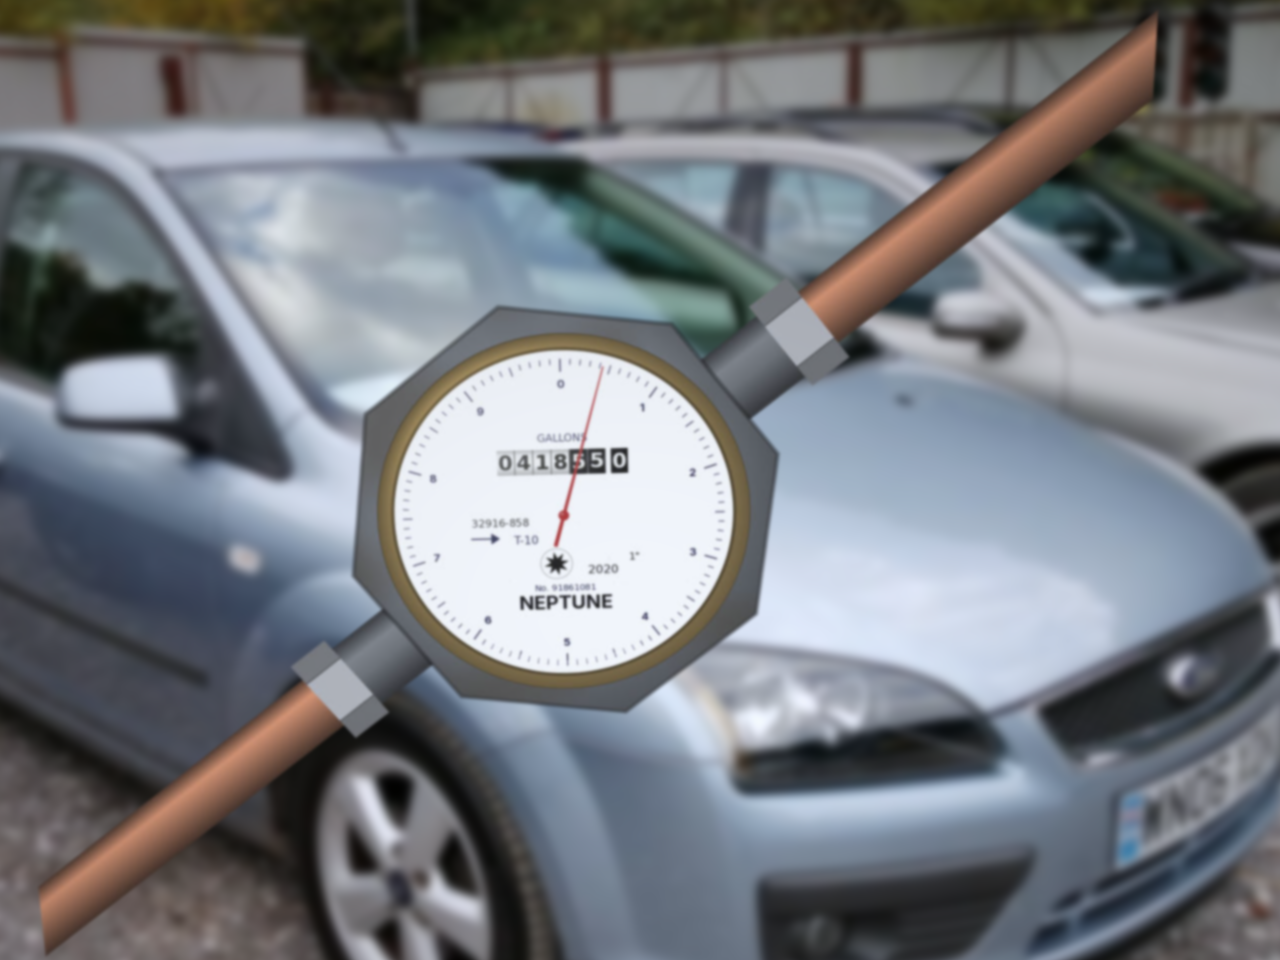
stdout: 418550.4 gal
